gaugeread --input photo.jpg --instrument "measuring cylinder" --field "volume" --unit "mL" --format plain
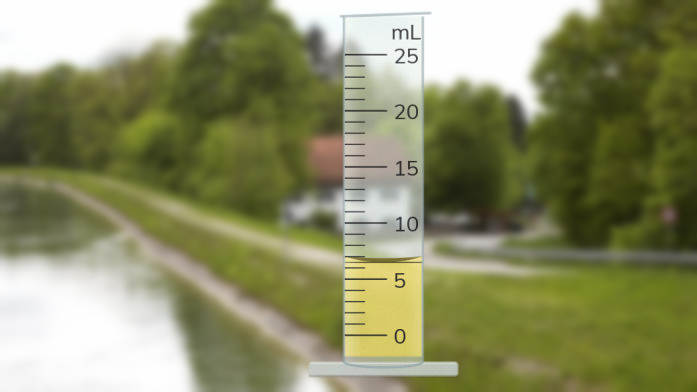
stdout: 6.5 mL
